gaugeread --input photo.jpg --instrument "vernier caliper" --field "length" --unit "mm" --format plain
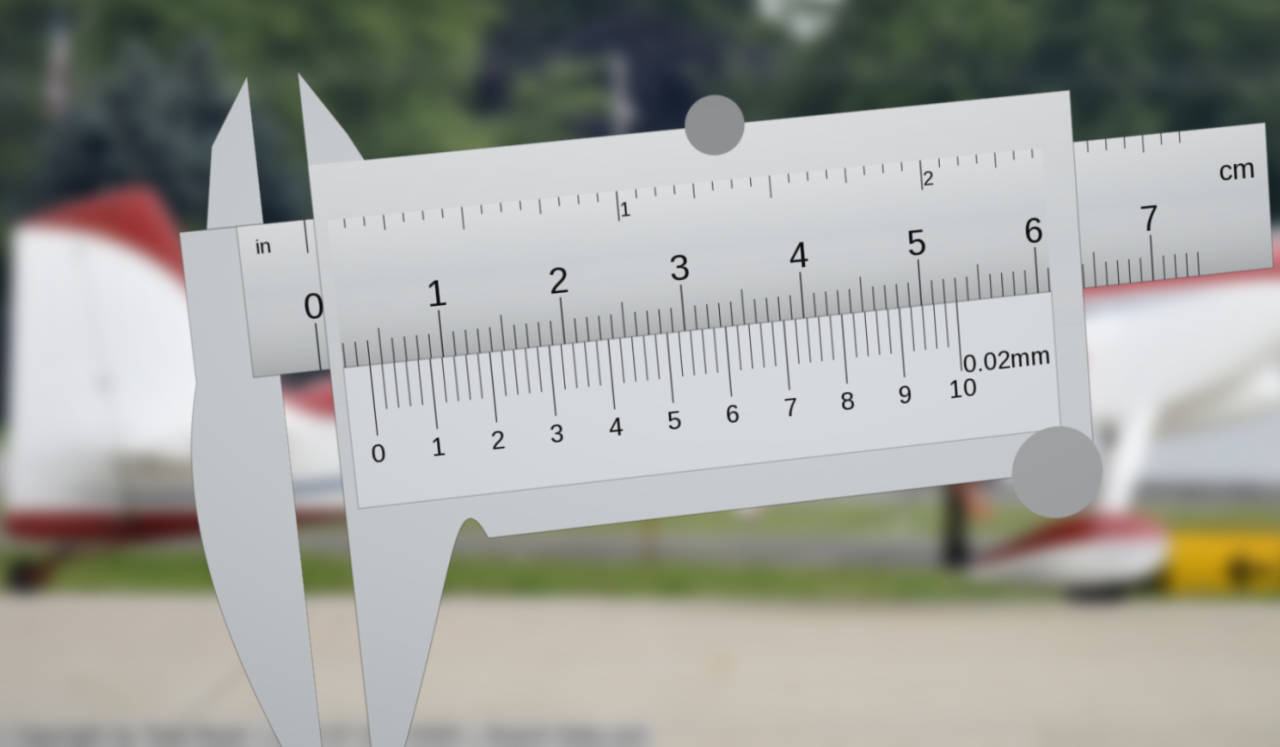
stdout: 4.0 mm
